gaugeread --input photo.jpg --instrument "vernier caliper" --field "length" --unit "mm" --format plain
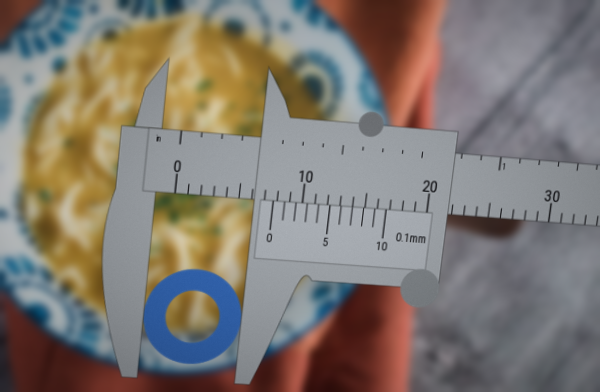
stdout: 7.7 mm
